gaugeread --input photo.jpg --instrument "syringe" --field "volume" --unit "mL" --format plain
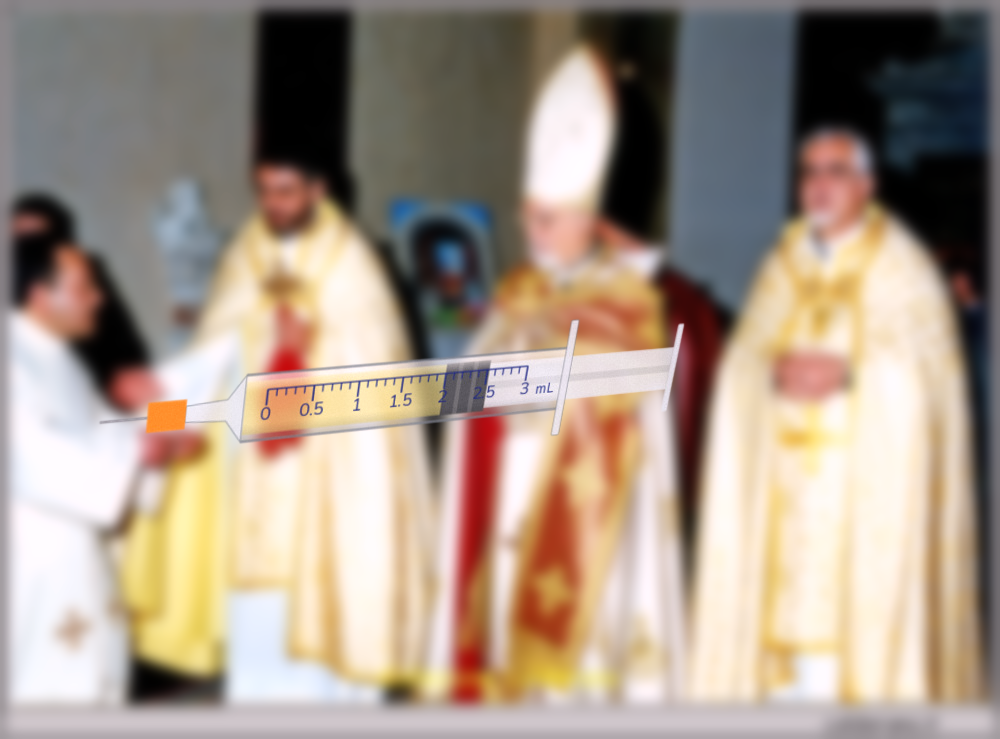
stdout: 2 mL
